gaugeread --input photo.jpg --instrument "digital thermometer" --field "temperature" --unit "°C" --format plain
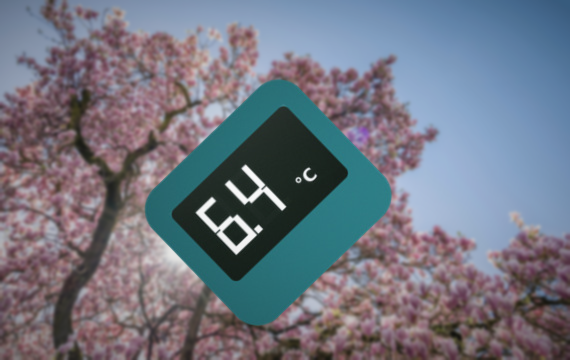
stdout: 6.4 °C
